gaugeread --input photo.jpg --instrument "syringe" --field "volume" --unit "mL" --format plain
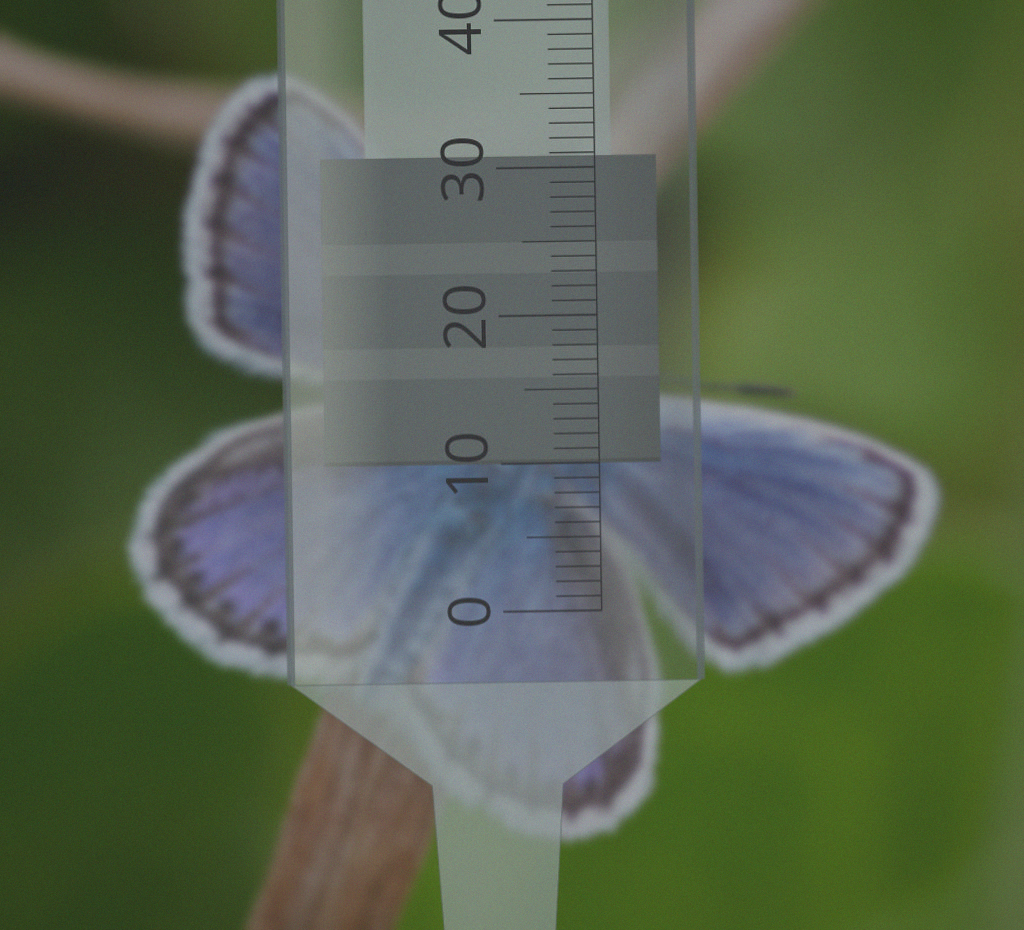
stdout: 10 mL
